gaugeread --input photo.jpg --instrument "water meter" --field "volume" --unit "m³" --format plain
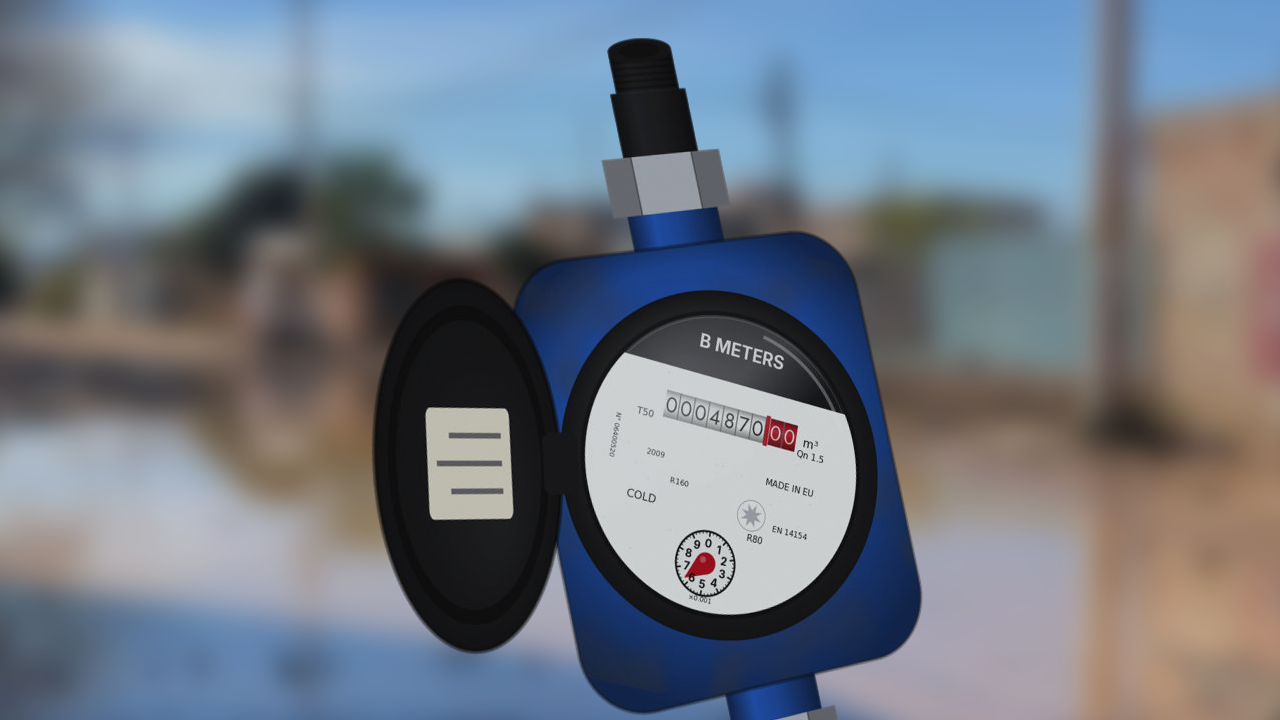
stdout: 4870.006 m³
